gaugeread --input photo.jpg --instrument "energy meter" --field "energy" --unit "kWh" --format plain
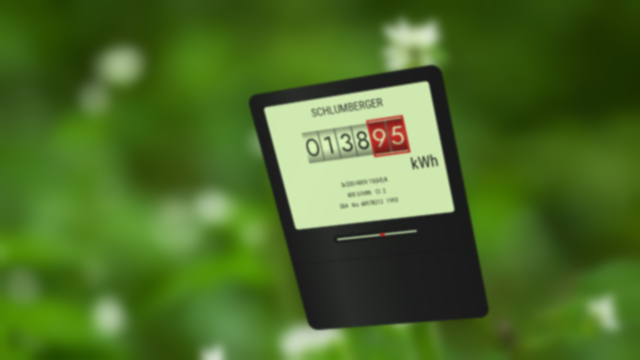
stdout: 138.95 kWh
